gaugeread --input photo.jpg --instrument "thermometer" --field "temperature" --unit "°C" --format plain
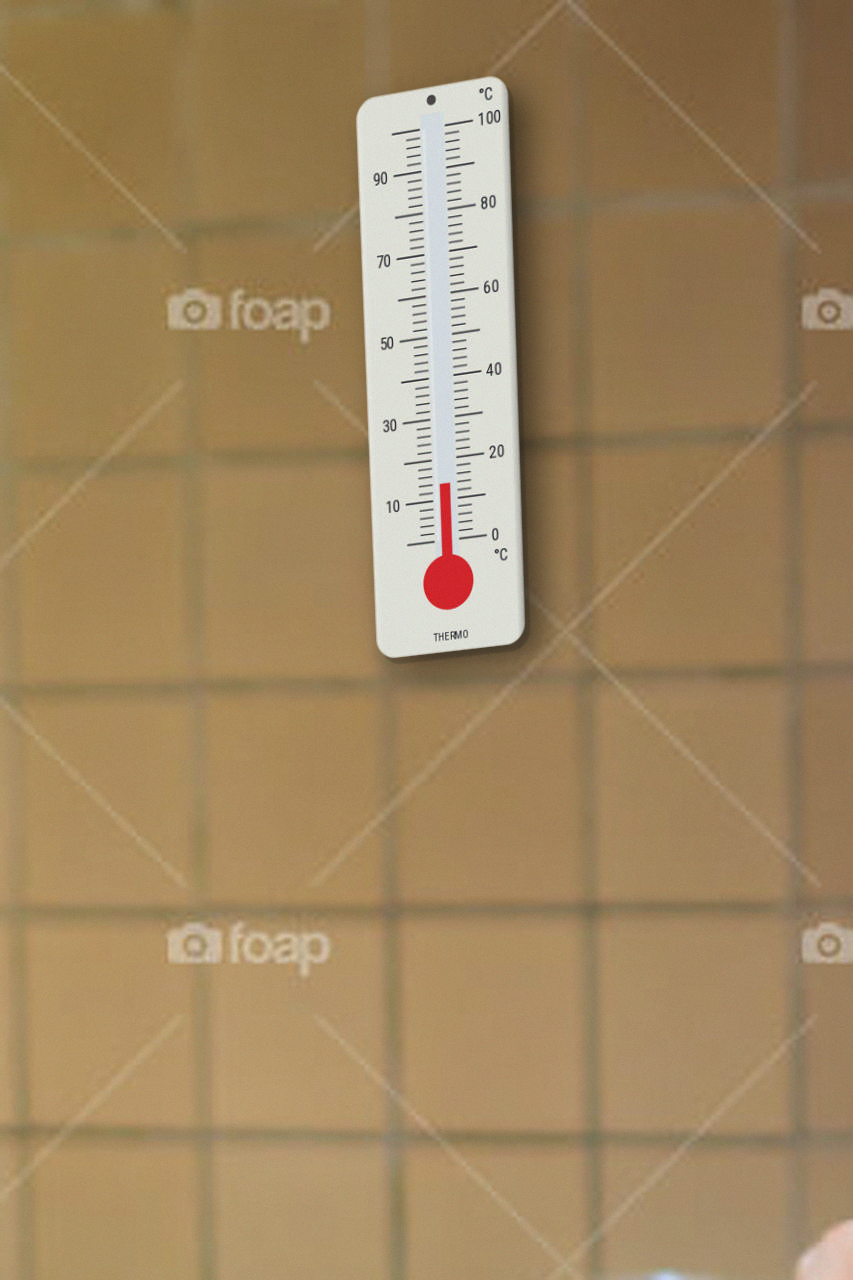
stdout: 14 °C
